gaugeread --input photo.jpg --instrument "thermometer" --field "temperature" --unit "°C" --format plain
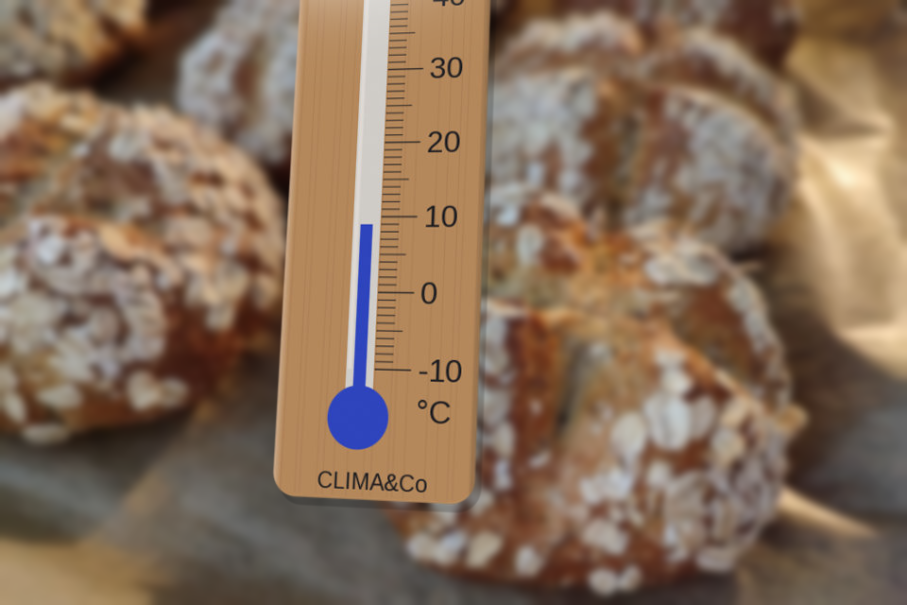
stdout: 9 °C
